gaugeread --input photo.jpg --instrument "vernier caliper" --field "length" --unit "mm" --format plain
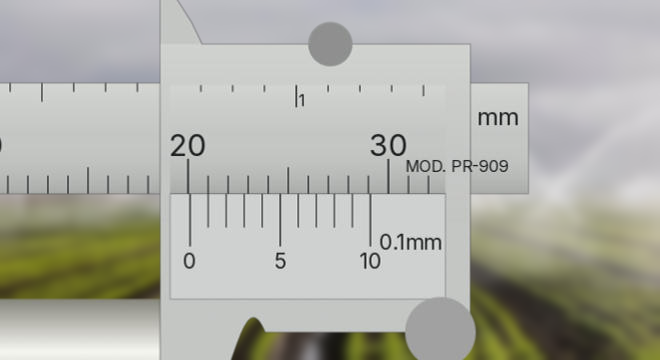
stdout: 20.1 mm
